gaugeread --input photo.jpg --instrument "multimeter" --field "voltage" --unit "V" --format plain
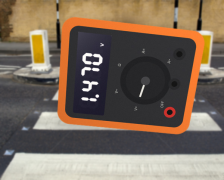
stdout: 1.470 V
